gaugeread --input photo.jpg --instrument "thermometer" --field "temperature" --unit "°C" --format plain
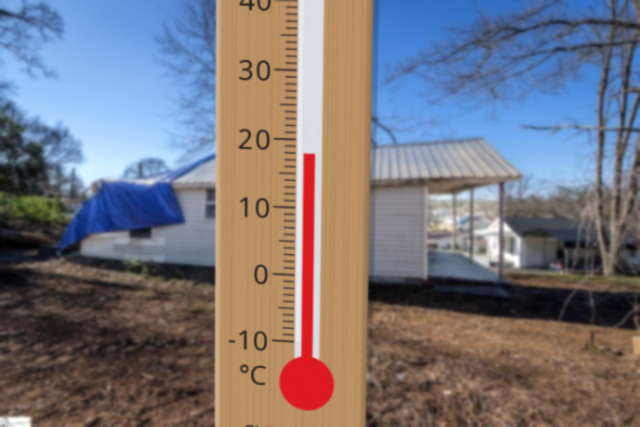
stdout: 18 °C
